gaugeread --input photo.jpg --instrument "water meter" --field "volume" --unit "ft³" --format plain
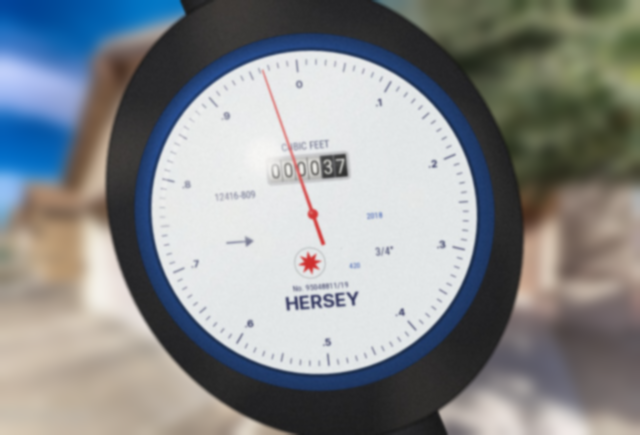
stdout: 36.96 ft³
